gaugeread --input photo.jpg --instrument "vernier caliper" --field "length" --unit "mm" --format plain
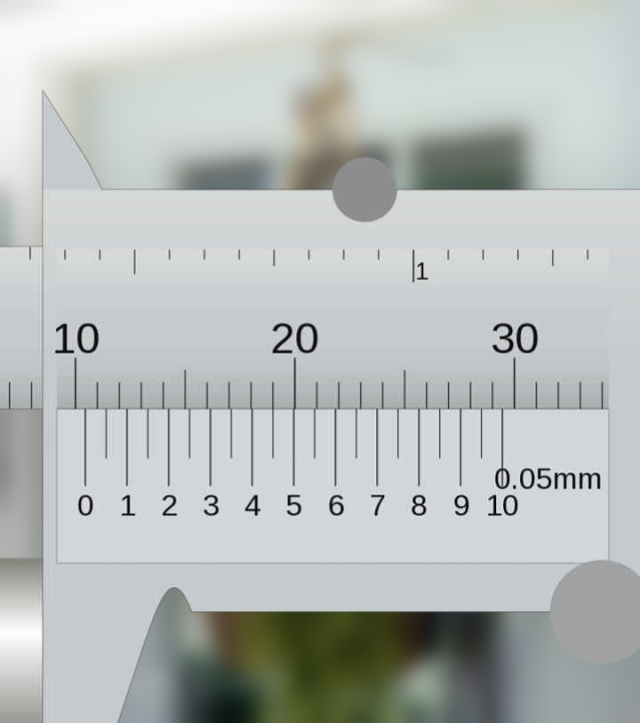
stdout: 10.45 mm
